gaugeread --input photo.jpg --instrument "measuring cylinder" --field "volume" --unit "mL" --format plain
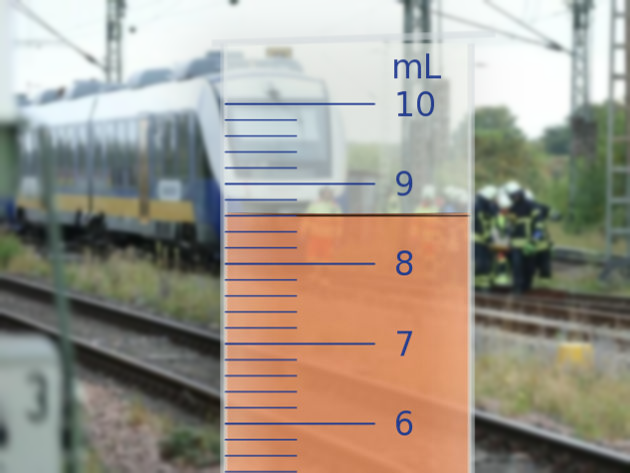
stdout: 8.6 mL
